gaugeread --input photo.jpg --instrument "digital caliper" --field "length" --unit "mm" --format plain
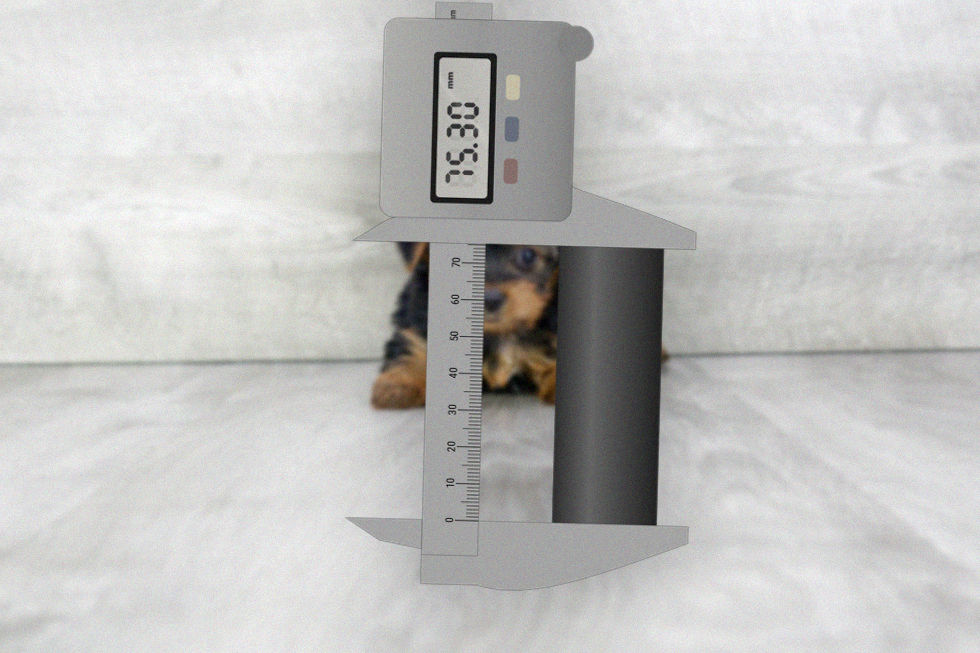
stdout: 75.30 mm
